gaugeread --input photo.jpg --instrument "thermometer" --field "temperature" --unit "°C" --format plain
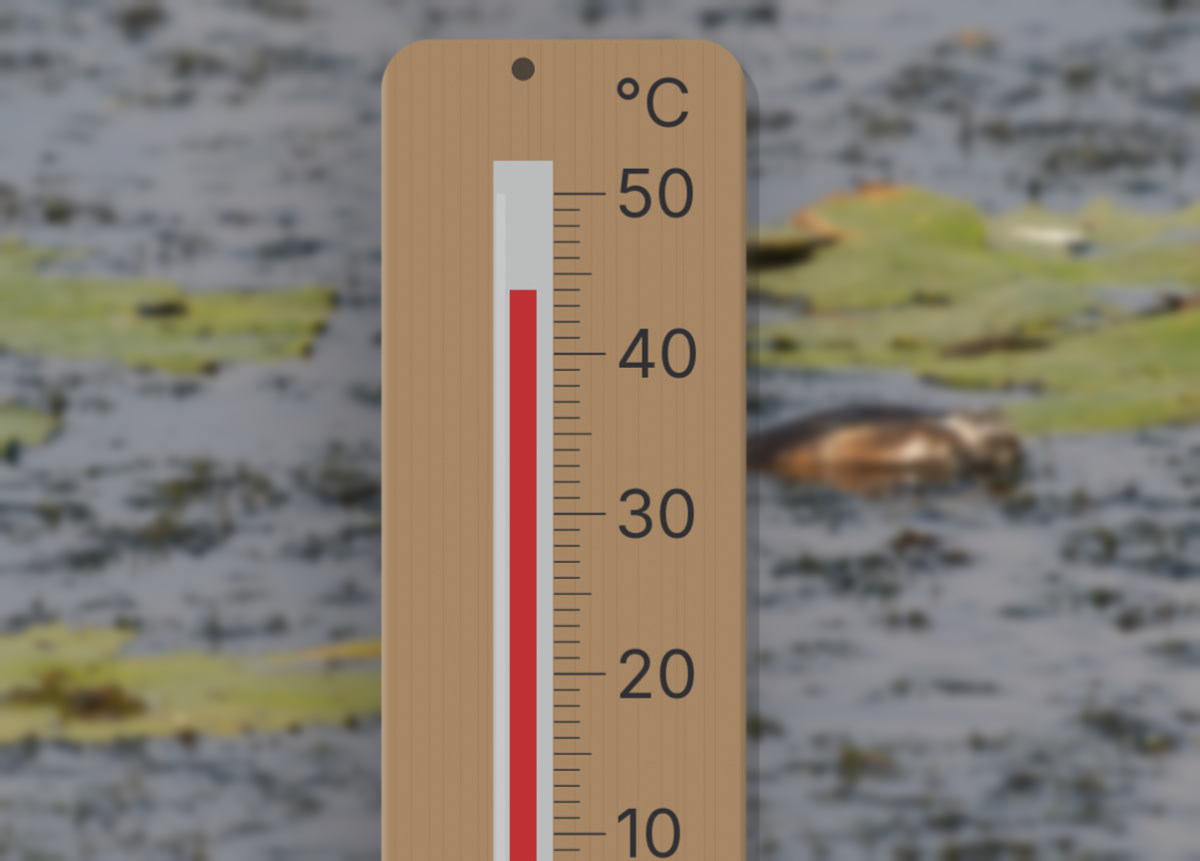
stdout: 44 °C
